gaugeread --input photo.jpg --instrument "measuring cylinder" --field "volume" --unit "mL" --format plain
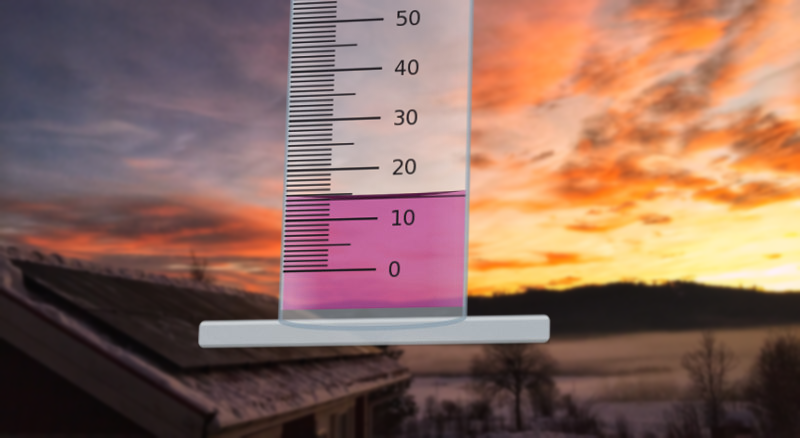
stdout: 14 mL
